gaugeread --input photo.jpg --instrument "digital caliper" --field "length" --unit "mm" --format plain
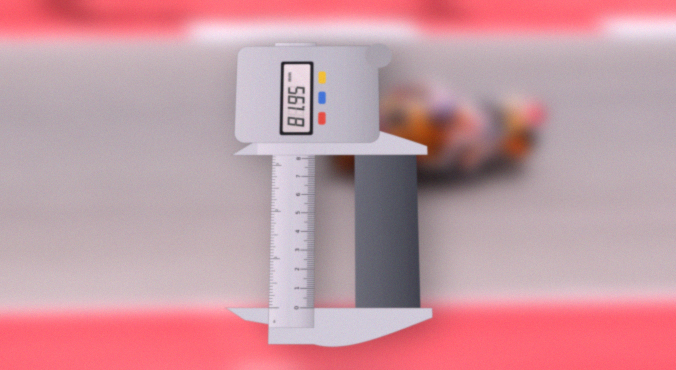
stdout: 81.95 mm
